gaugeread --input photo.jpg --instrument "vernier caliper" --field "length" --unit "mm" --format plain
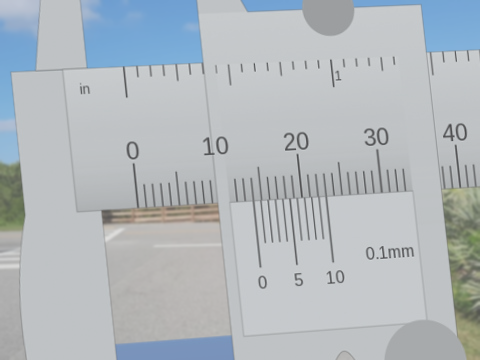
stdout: 14.0 mm
